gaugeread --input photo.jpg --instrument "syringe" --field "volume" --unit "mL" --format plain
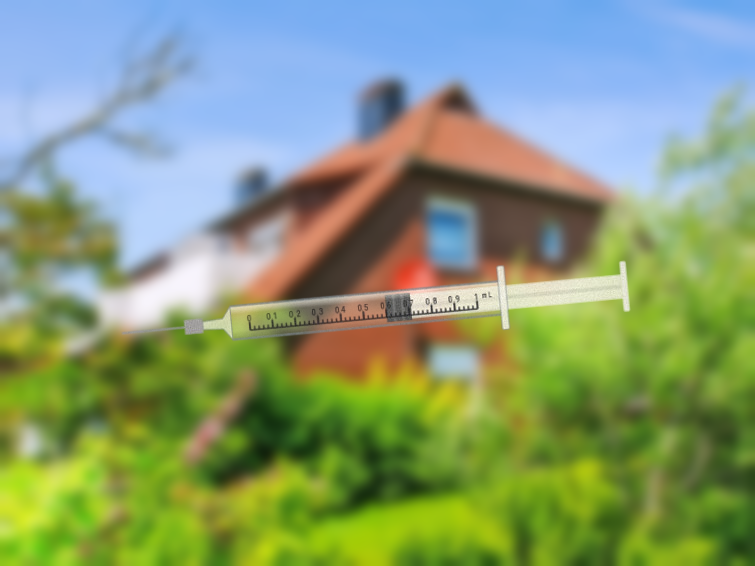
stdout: 0.6 mL
